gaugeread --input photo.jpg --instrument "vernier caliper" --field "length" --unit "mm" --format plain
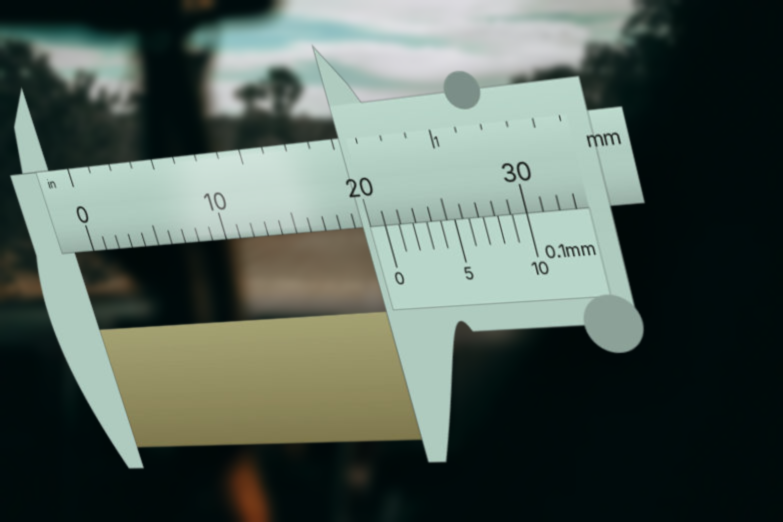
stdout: 21.0 mm
